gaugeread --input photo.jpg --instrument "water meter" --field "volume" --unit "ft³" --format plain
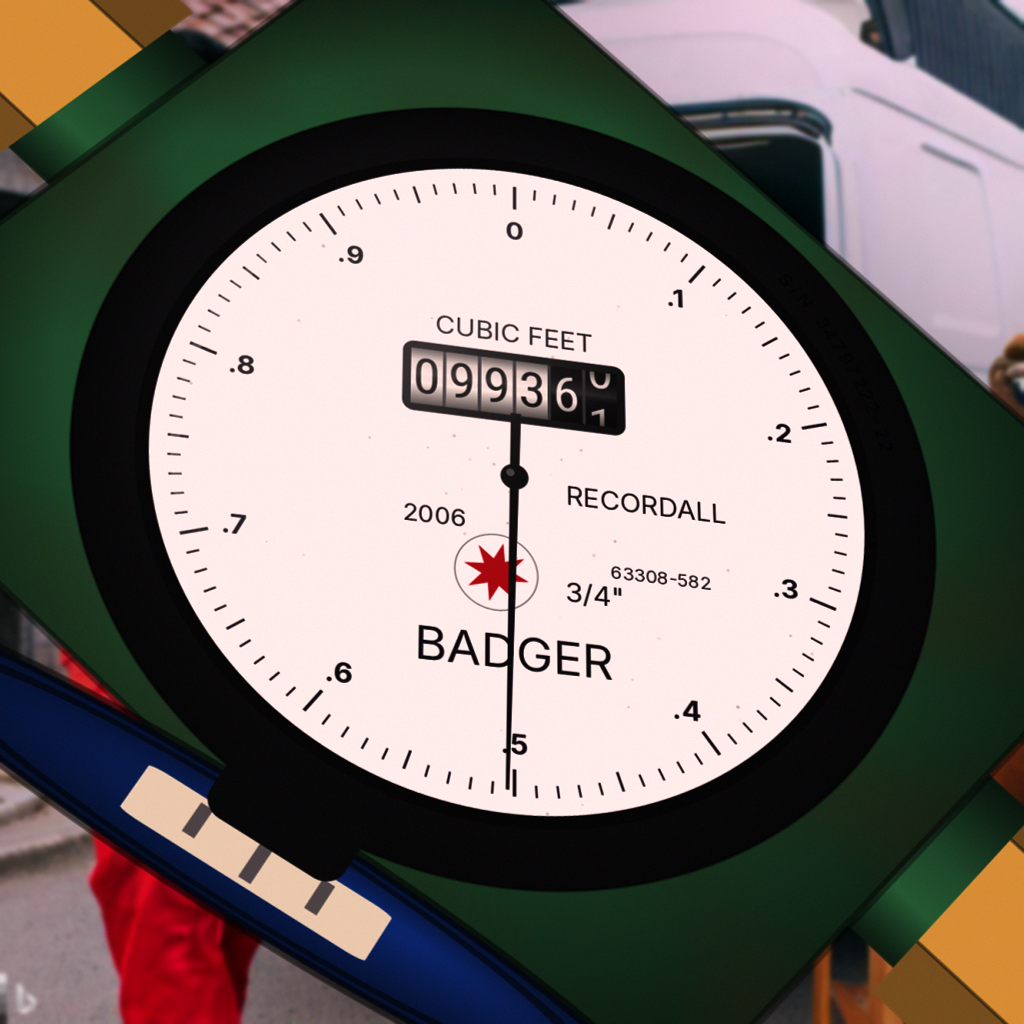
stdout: 99360.50 ft³
